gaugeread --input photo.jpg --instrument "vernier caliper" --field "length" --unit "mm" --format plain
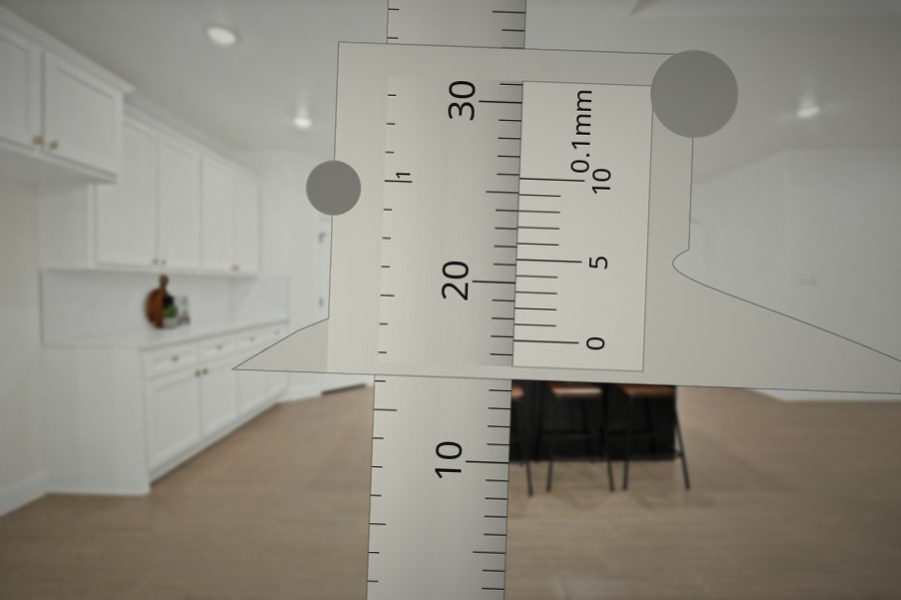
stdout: 16.8 mm
